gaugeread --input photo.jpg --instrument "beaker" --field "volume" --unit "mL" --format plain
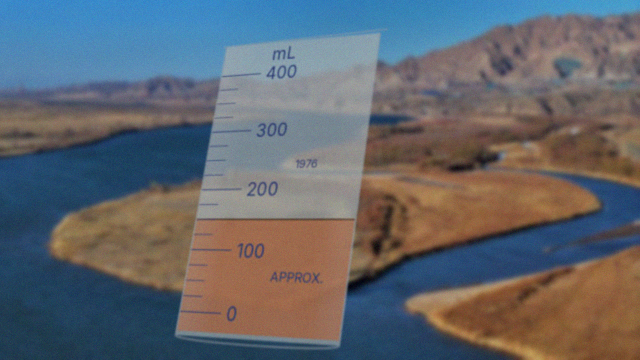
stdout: 150 mL
